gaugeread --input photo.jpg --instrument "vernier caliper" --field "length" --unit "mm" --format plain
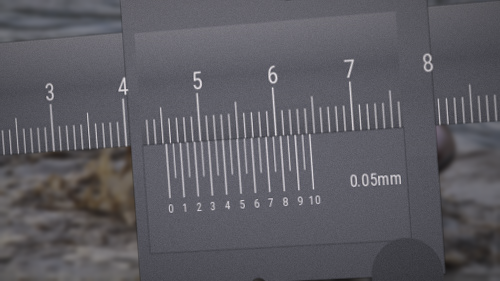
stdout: 45.4 mm
